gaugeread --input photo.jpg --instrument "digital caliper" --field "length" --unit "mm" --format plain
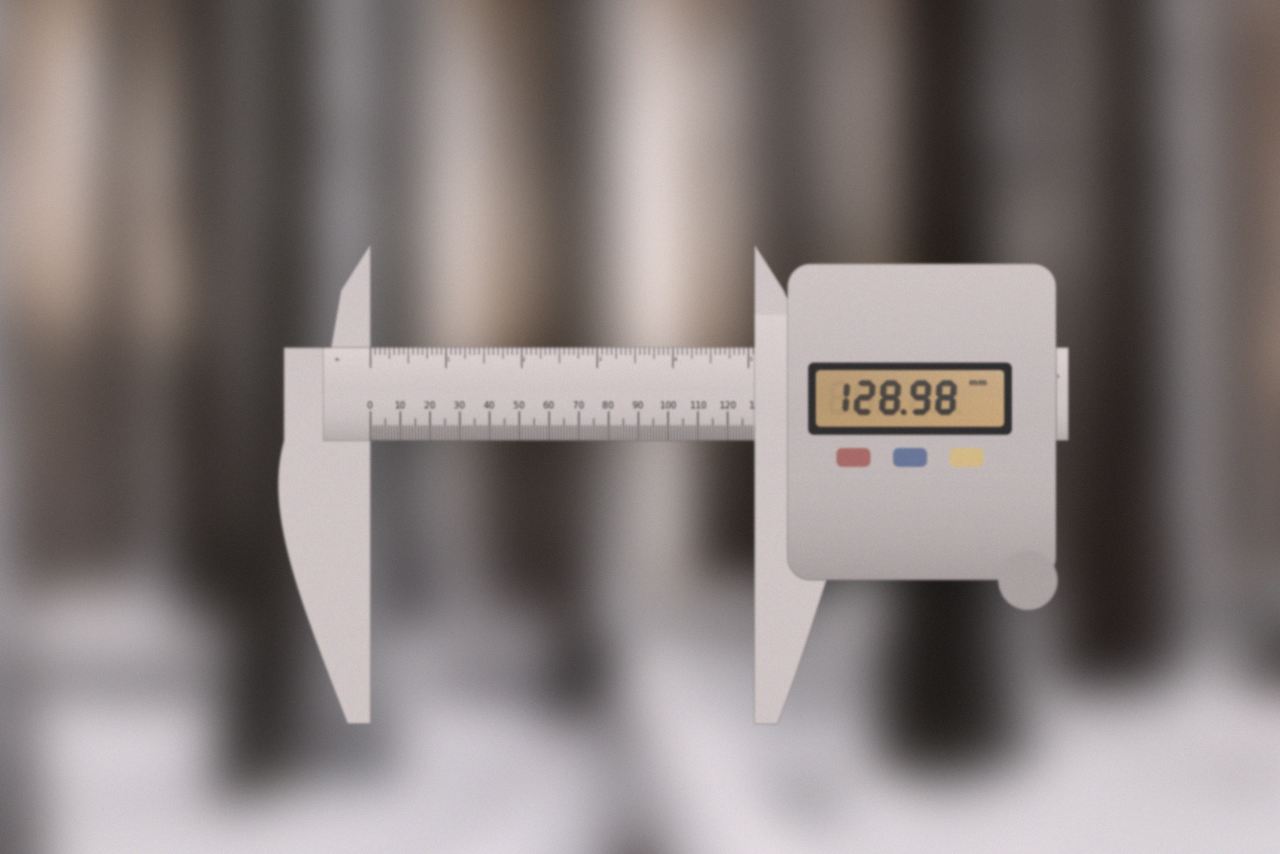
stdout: 128.98 mm
